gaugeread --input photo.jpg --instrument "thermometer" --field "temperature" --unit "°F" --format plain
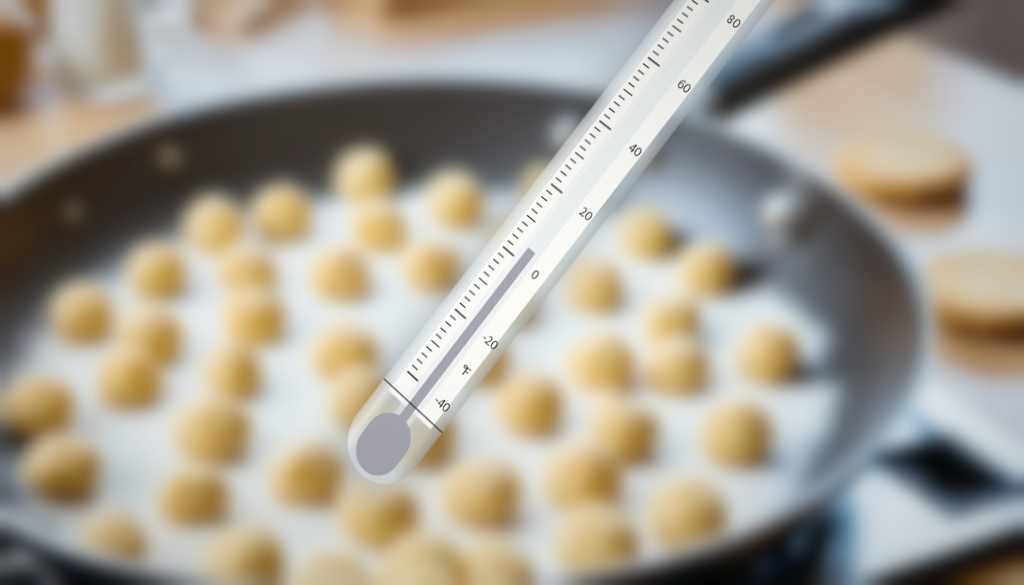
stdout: 4 °F
